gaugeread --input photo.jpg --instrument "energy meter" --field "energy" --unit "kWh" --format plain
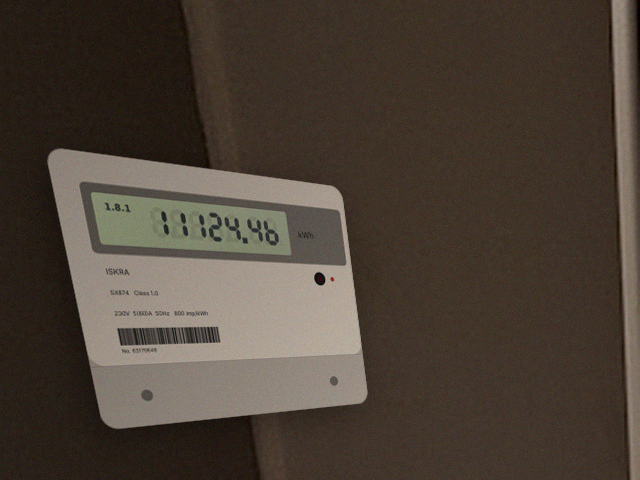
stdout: 11124.46 kWh
